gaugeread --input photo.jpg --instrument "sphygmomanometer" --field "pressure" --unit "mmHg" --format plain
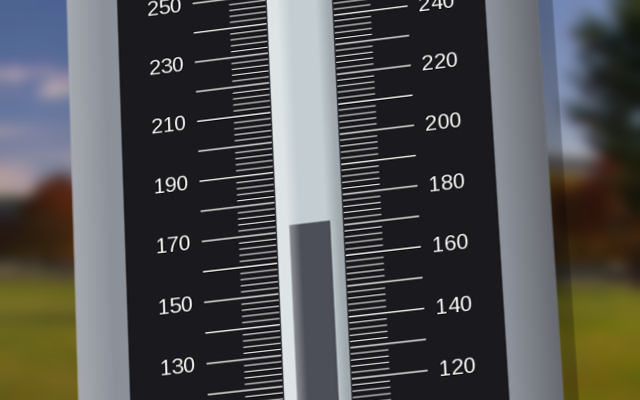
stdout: 172 mmHg
